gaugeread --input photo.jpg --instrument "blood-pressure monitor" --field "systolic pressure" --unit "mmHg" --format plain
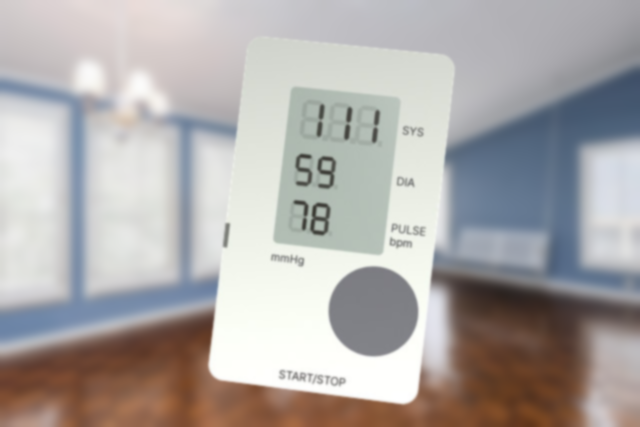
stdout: 111 mmHg
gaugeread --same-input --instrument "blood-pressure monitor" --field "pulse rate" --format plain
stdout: 78 bpm
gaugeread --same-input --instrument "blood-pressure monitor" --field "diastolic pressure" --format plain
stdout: 59 mmHg
